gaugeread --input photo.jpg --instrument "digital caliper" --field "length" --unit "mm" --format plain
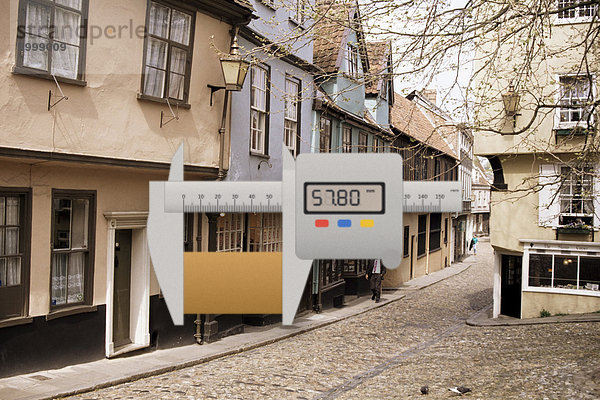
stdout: 57.80 mm
